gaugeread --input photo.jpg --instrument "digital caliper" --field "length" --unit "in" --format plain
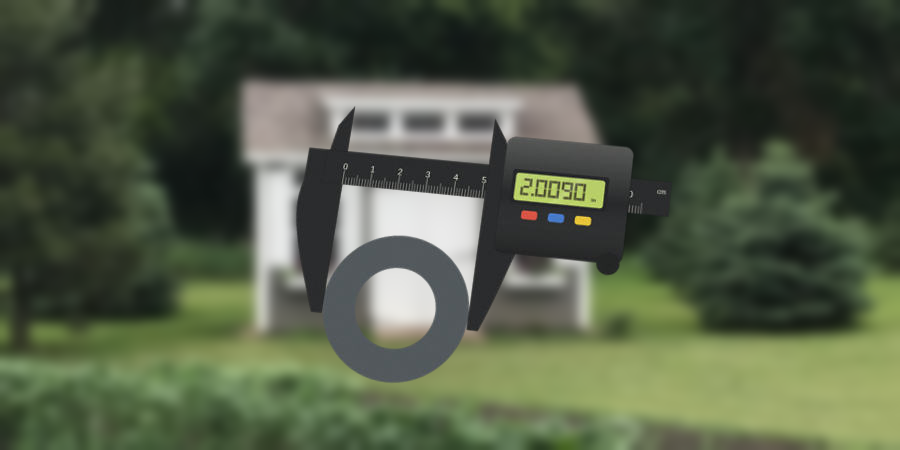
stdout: 2.0090 in
